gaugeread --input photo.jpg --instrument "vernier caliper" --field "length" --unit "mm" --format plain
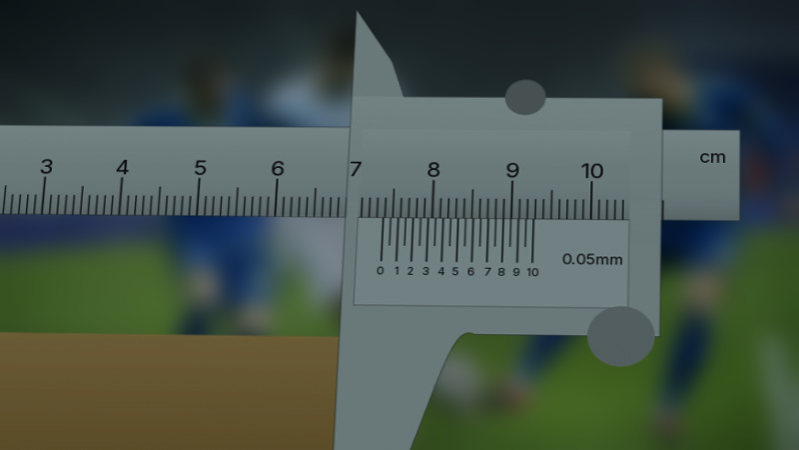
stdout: 73.8 mm
